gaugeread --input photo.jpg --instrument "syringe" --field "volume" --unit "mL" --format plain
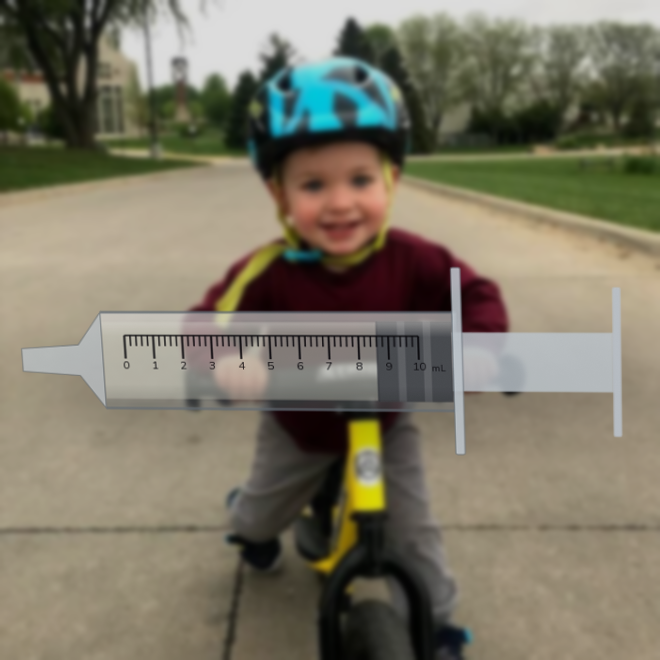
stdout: 8.6 mL
